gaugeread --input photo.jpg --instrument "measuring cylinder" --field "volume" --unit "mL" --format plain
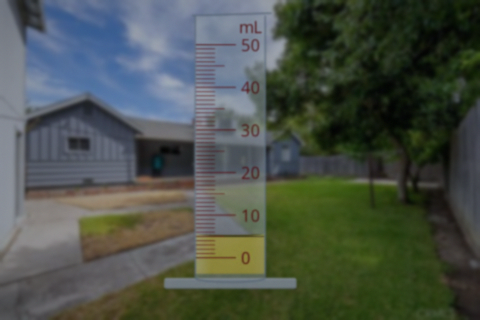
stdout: 5 mL
